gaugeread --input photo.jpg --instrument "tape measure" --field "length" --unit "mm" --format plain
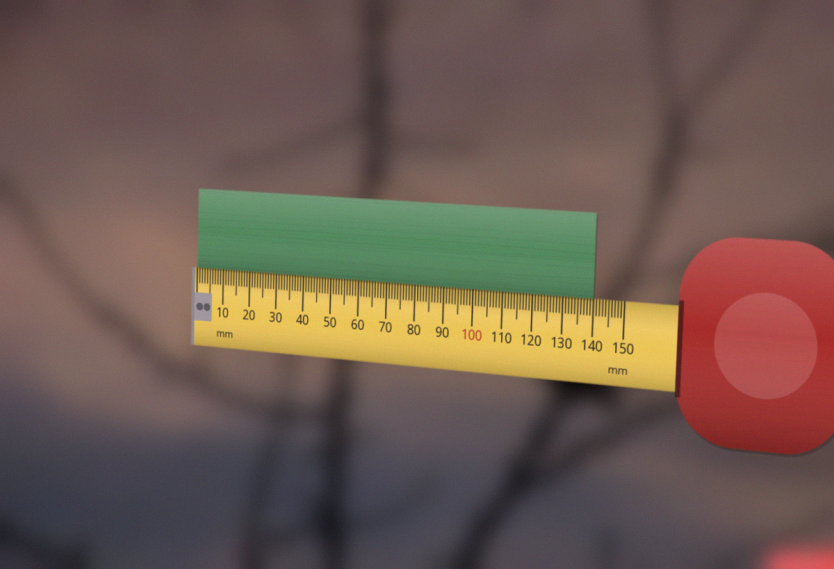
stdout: 140 mm
